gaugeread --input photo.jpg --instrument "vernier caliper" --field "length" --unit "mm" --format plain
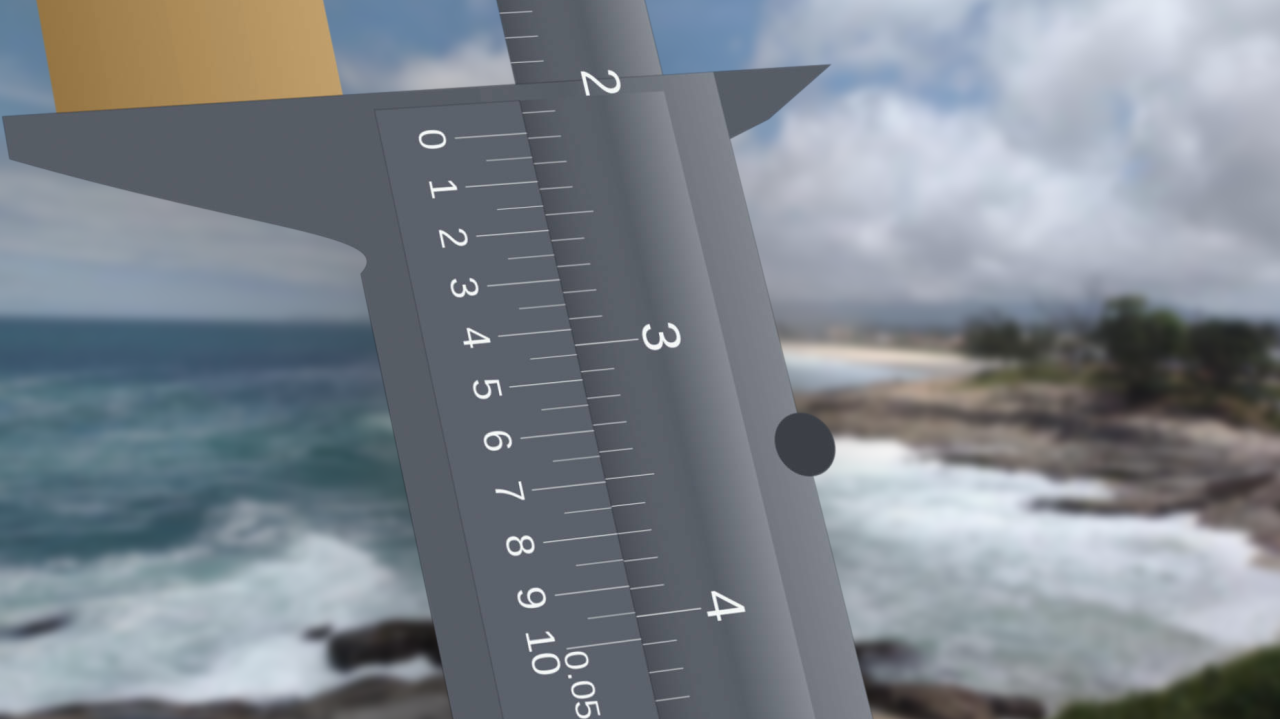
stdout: 21.80 mm
